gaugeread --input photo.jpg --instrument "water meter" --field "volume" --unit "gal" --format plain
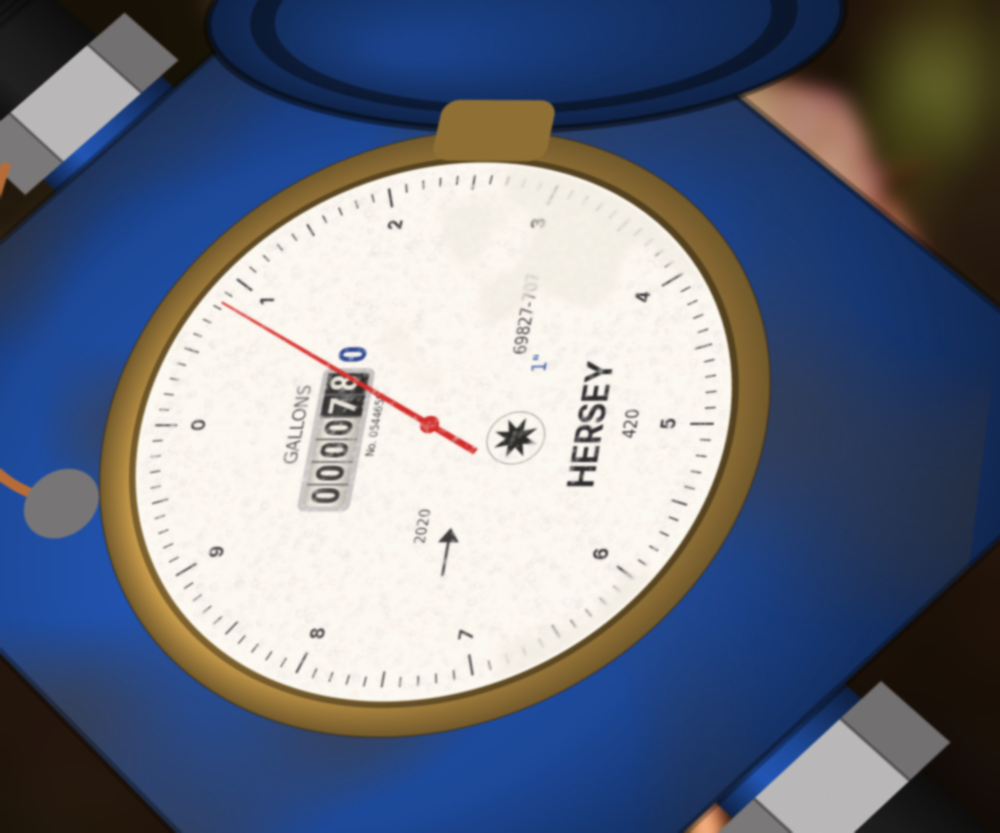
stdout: 780.8 gal
